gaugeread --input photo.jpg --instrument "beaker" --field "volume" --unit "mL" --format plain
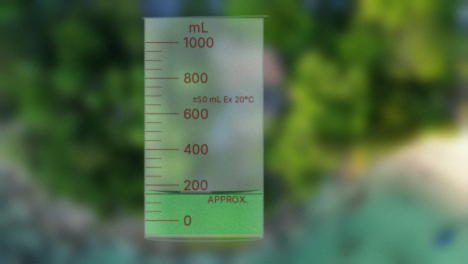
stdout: 150 mL
